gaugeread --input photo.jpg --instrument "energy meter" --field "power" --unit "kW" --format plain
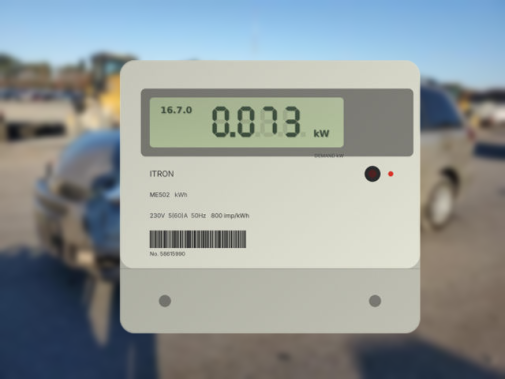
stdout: 0.073 kW
